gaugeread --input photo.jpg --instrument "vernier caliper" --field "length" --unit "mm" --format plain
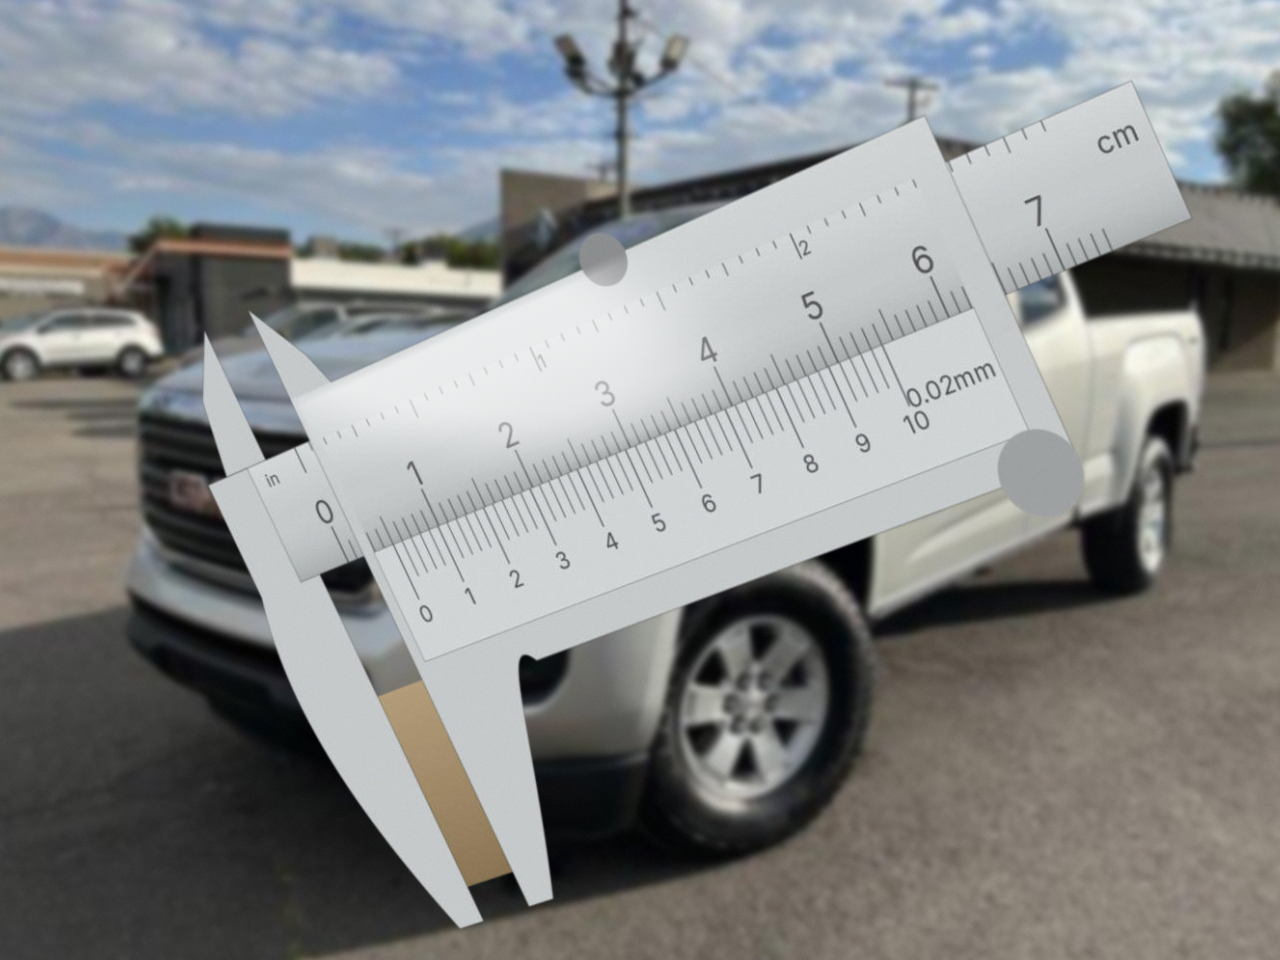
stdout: 5.0 mm
